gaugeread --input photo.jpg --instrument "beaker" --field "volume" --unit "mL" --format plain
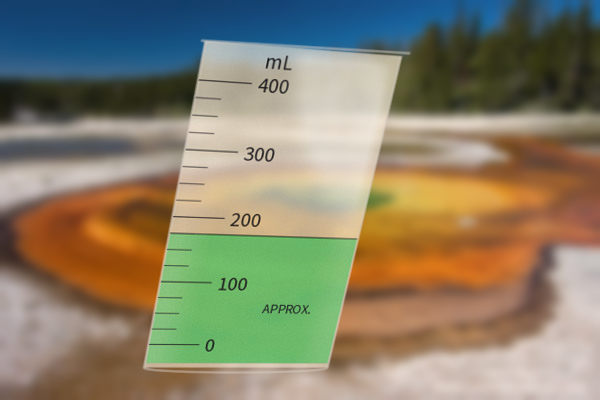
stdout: 175 mL
